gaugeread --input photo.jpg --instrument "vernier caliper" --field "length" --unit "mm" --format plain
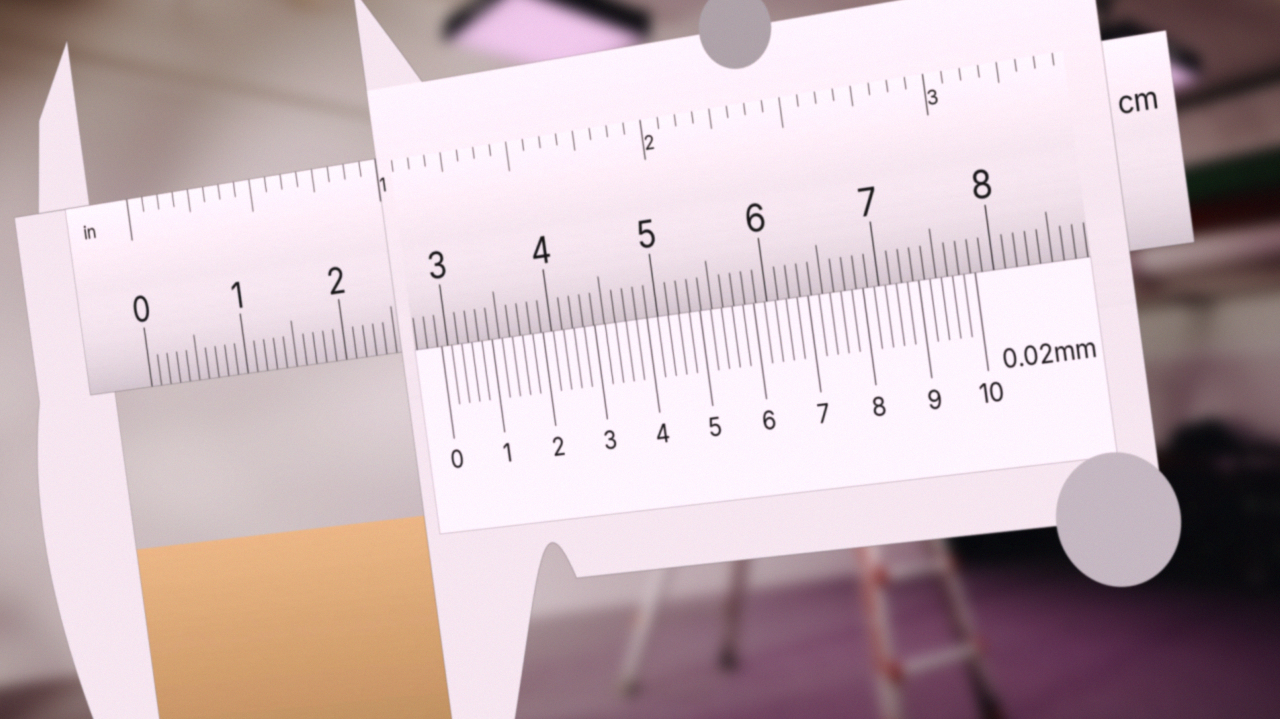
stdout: 29.4 mm
